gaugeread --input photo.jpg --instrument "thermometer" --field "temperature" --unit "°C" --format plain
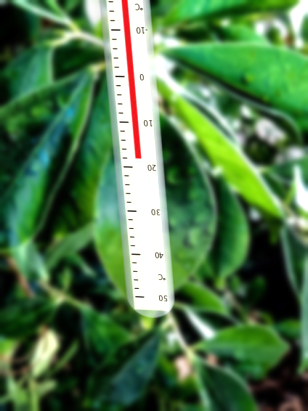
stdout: 18 °C
